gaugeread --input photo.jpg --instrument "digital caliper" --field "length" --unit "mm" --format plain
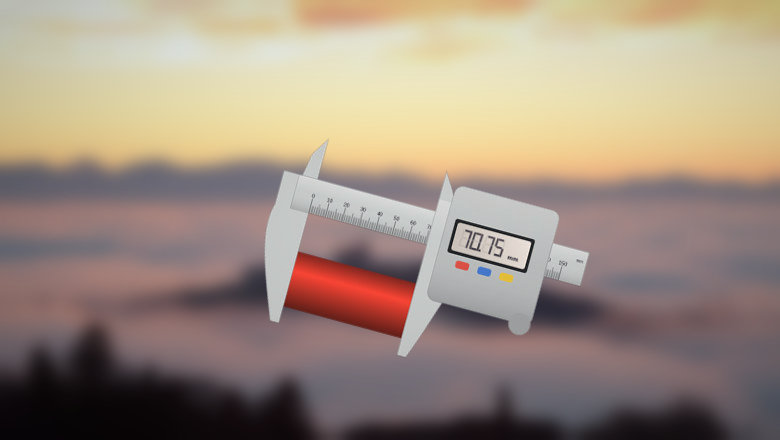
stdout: 70.75 mm
